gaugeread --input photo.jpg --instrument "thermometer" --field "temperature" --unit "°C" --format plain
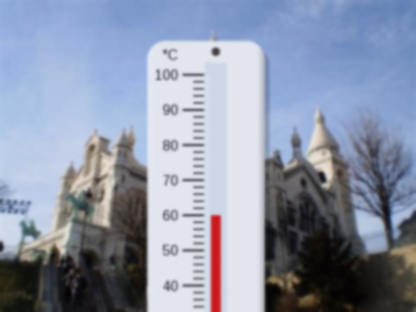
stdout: 60 °C
